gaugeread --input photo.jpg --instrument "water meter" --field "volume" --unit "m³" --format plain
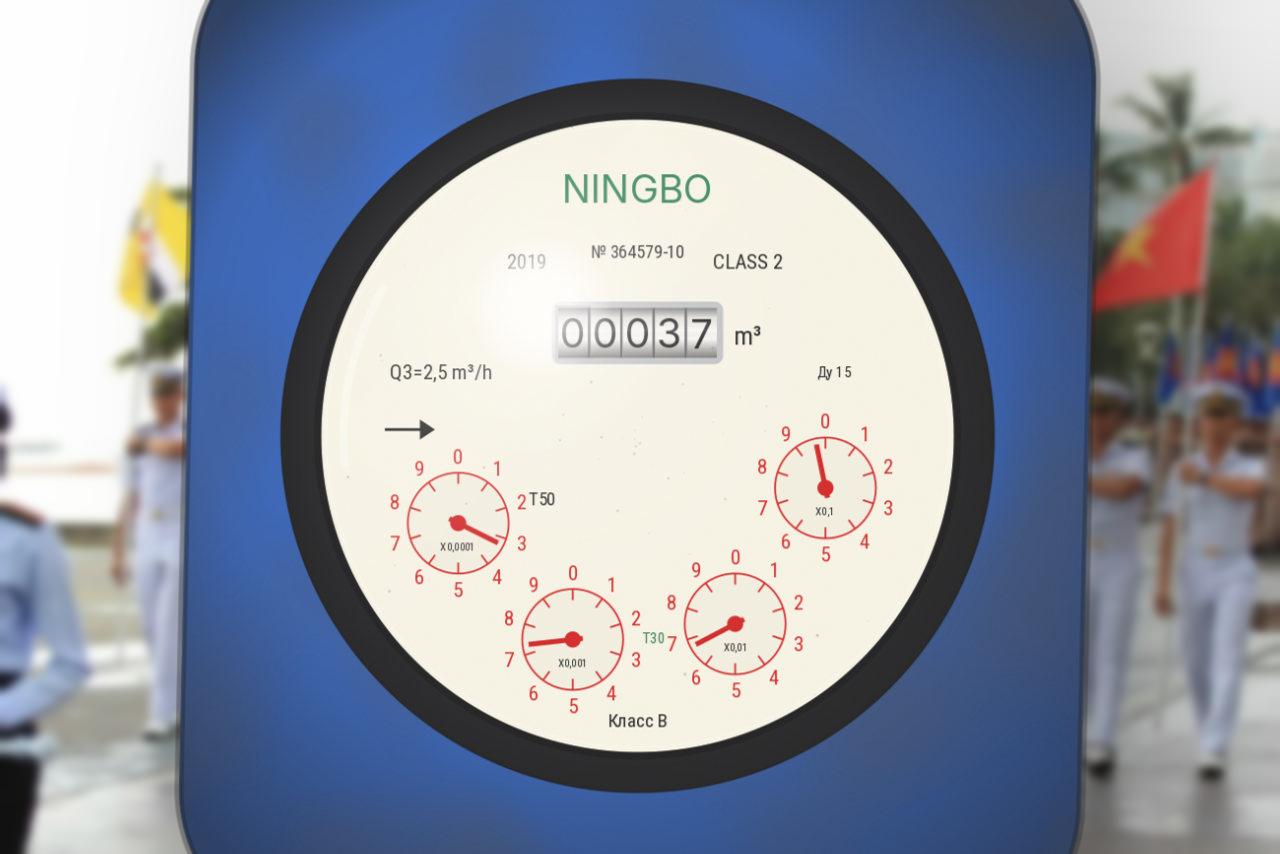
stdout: 36.9673 m³
